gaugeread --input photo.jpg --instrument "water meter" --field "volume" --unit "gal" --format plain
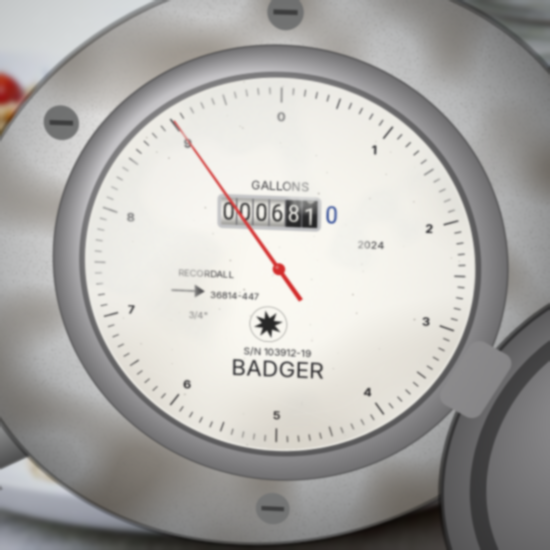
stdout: 6809.0 gal
